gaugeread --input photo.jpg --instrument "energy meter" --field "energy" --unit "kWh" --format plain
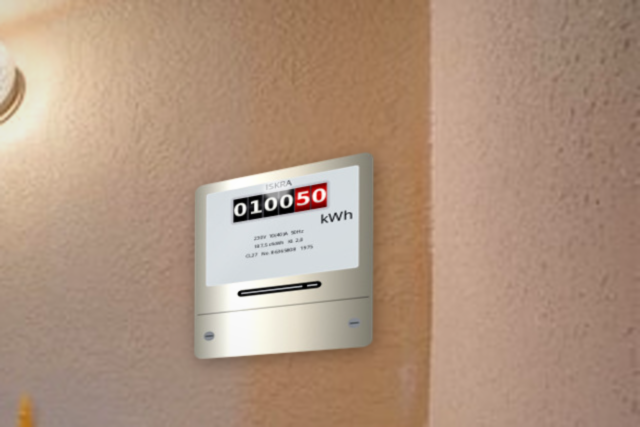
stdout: 100.50 kWh
